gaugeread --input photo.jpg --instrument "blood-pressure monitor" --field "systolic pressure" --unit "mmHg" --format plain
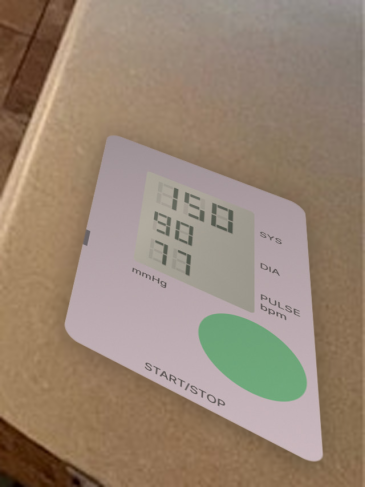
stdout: 150 mmHg
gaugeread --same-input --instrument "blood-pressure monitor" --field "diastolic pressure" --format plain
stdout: 90 mmHg
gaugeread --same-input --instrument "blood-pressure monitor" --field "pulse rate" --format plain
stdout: 77 bpm
